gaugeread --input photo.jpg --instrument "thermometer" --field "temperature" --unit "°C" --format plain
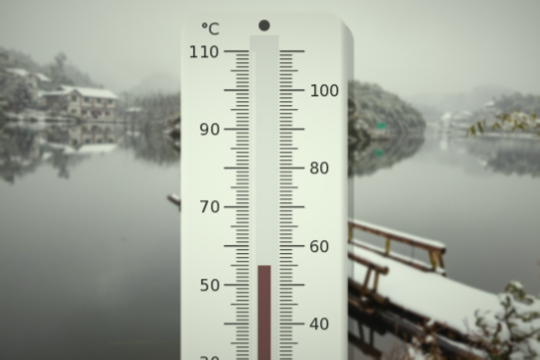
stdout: 55 °C
